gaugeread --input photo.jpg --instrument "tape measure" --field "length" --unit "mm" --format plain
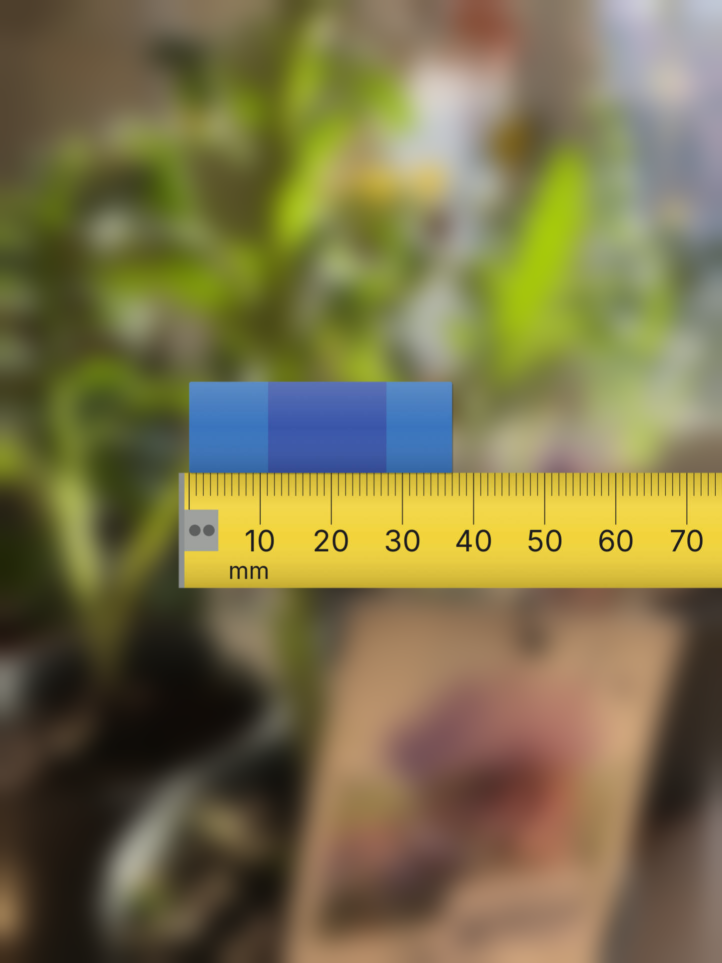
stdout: 37 mm
